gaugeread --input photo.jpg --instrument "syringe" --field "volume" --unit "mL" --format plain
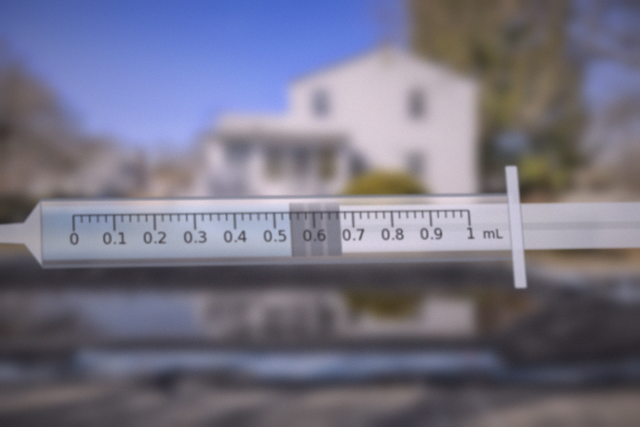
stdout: 0.54 mL
